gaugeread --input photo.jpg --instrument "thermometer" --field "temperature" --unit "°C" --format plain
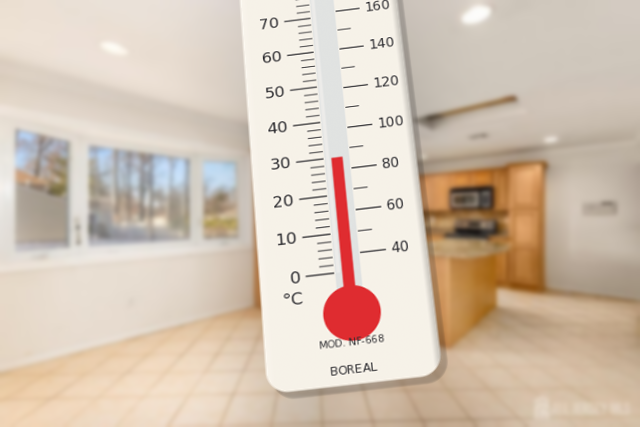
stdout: 30 °C
